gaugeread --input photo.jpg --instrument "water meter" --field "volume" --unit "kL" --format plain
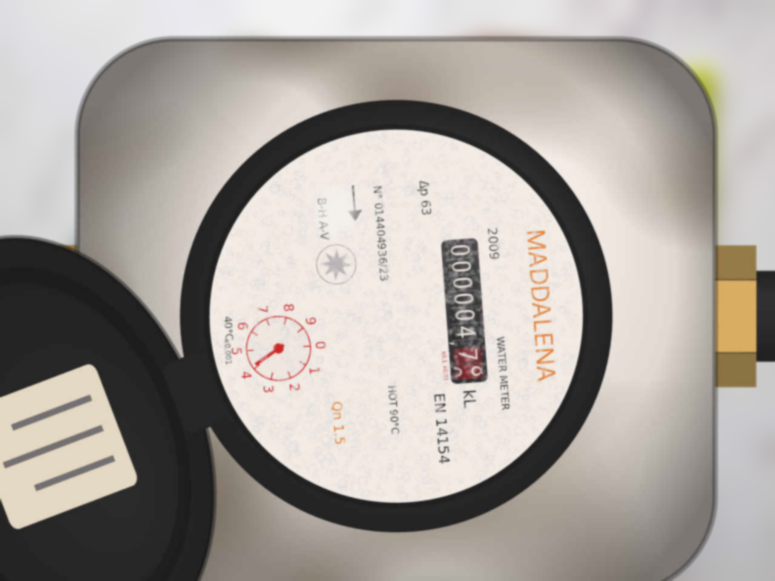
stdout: 4.784 kL
